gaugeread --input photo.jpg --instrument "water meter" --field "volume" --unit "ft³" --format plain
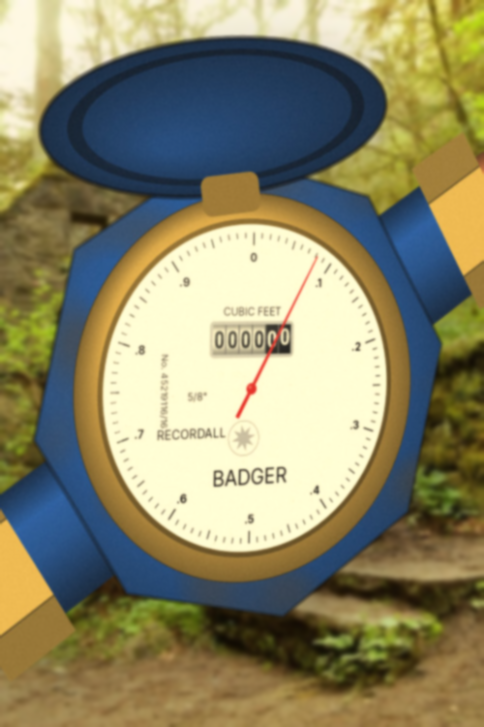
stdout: 0.08 ft³
